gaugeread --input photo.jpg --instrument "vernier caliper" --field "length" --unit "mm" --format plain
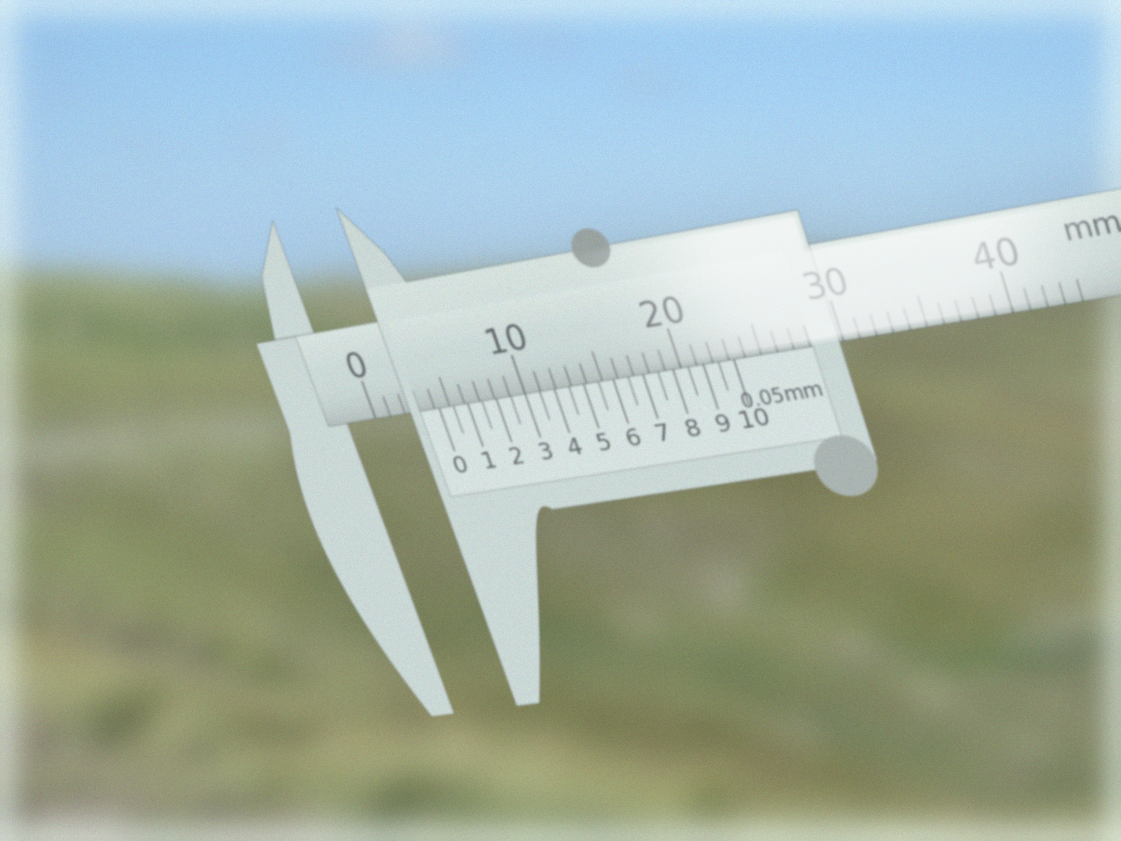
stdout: 4.3 mm
